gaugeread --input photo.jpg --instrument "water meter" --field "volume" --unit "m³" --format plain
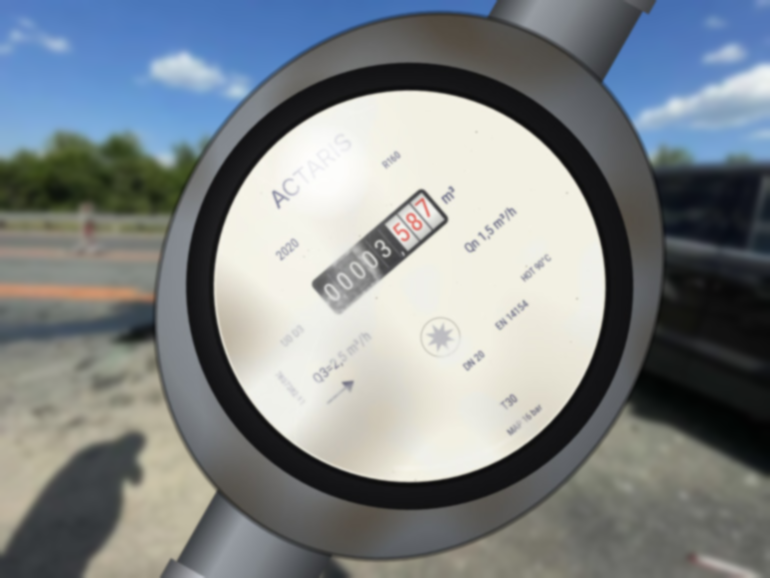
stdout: 3.587 m³
